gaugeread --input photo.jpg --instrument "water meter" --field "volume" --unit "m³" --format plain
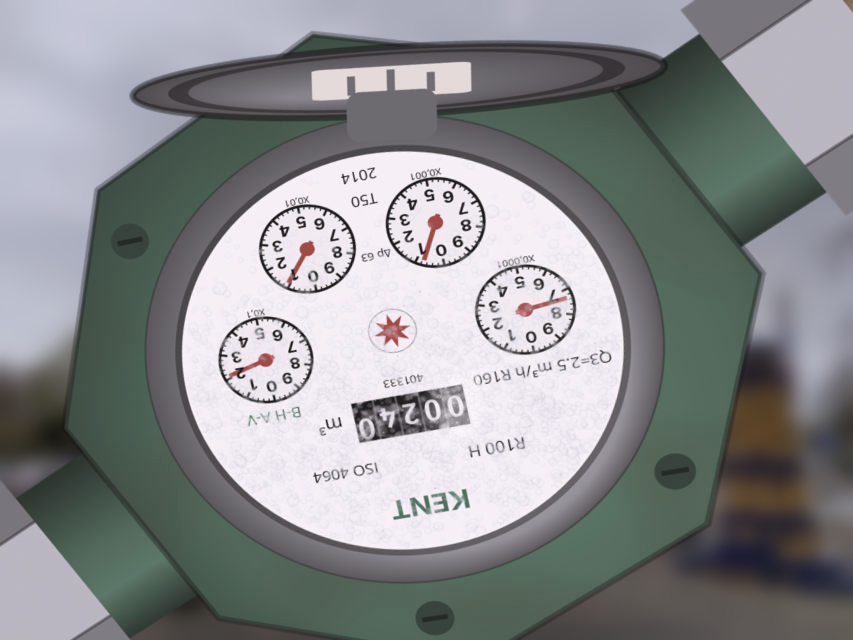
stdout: 240.2107 m³
